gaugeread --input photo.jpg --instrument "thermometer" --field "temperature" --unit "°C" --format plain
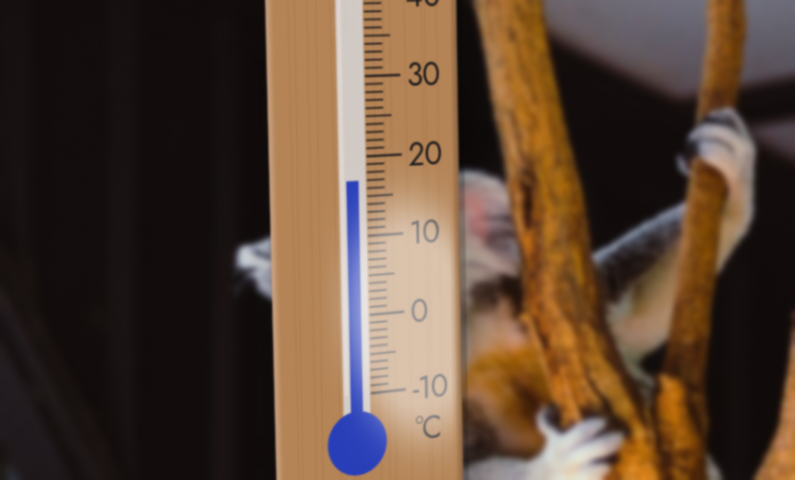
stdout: 17 °C
